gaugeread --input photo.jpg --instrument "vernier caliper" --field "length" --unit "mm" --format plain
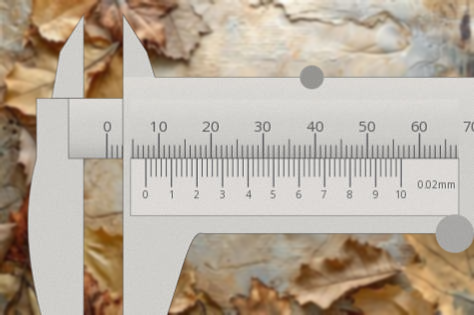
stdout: 7.5 mm
